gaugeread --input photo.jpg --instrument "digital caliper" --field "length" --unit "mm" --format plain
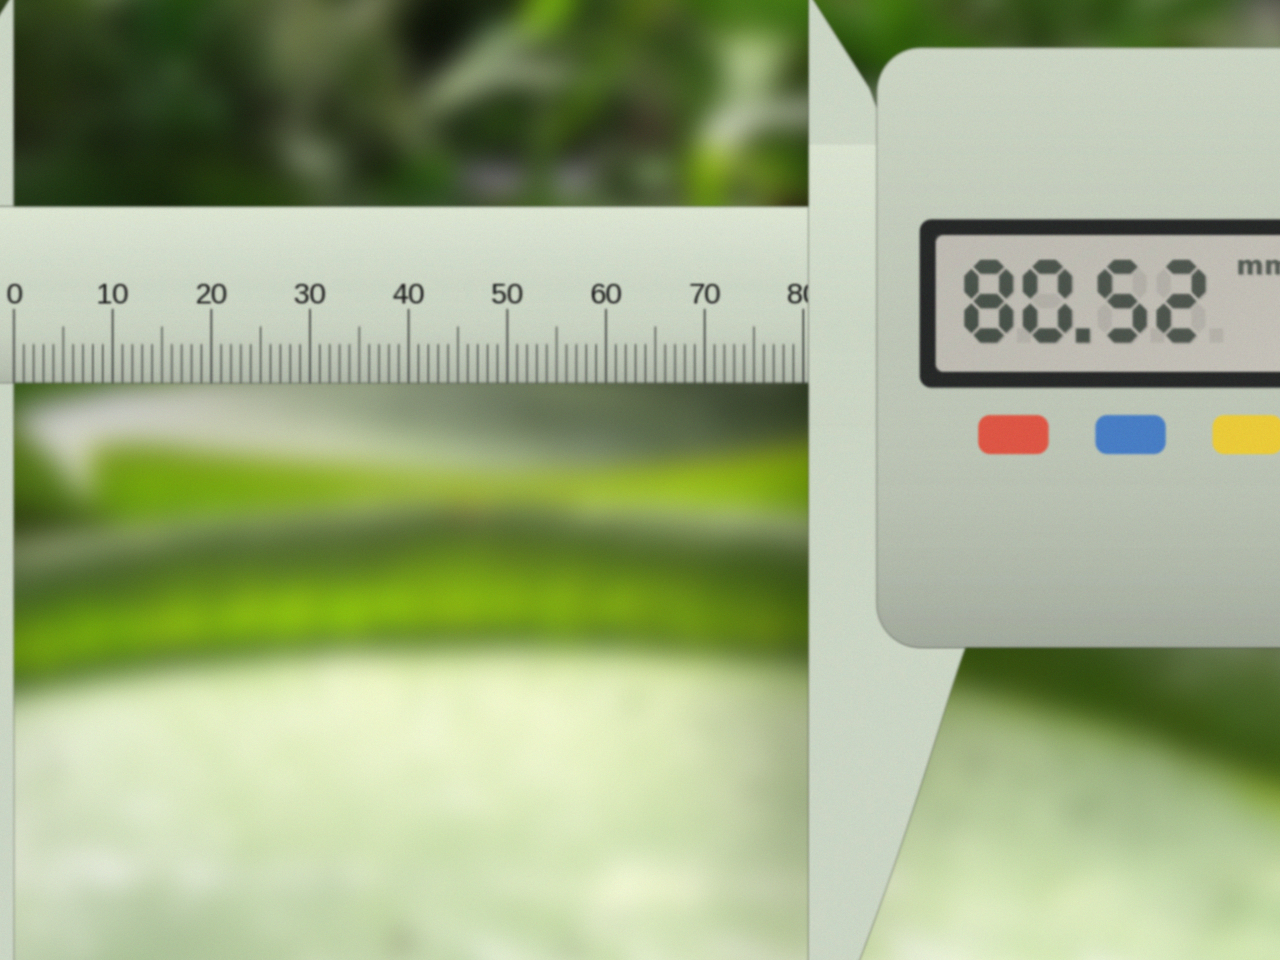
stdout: 80.52 mm
